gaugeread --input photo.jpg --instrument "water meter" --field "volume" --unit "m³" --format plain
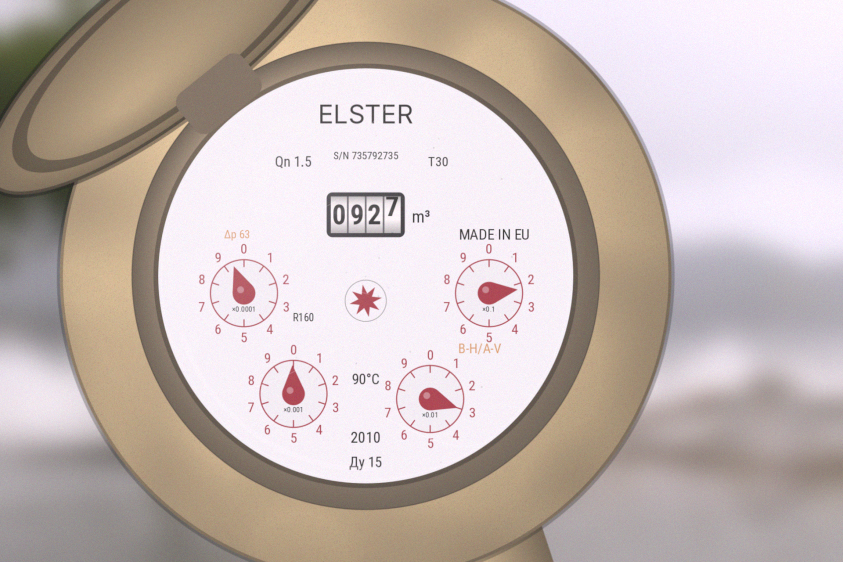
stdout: 927.2299 m³
